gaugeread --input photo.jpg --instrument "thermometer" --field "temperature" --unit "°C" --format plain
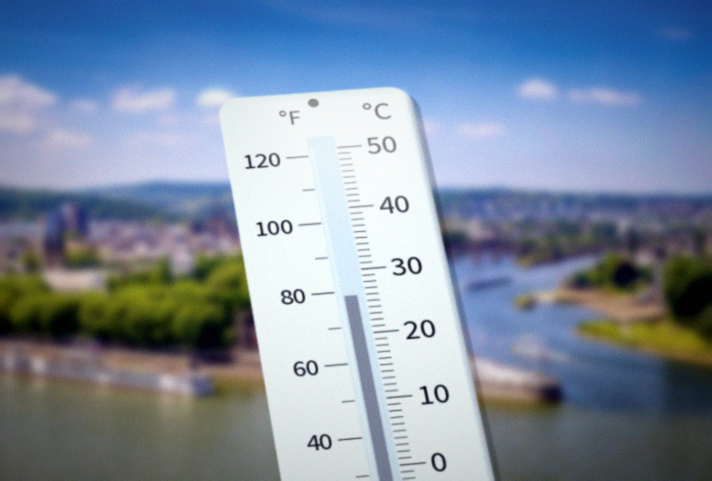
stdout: 26 °C
